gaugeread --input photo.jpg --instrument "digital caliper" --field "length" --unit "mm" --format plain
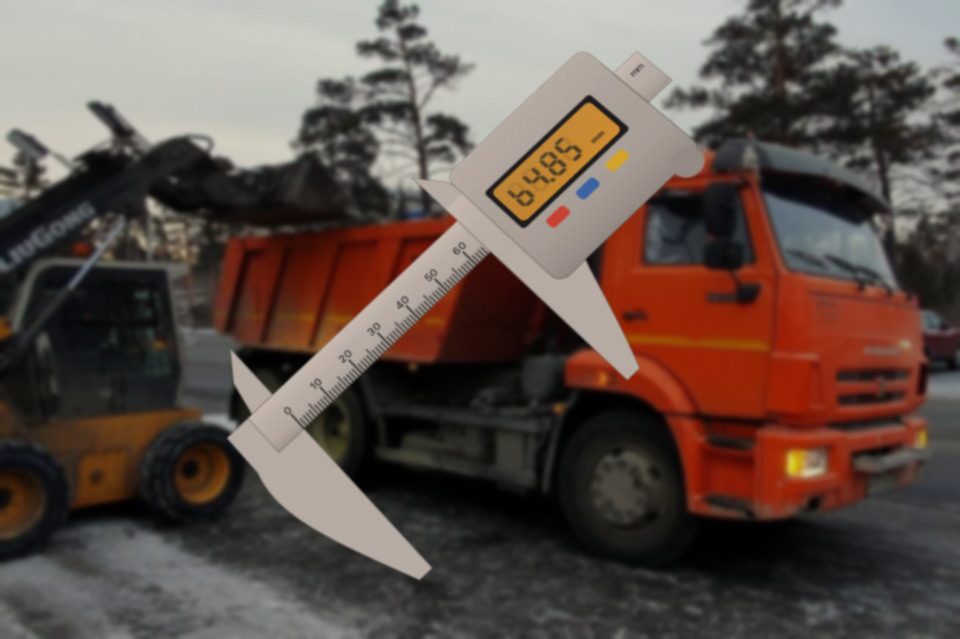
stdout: 64.85 mm
